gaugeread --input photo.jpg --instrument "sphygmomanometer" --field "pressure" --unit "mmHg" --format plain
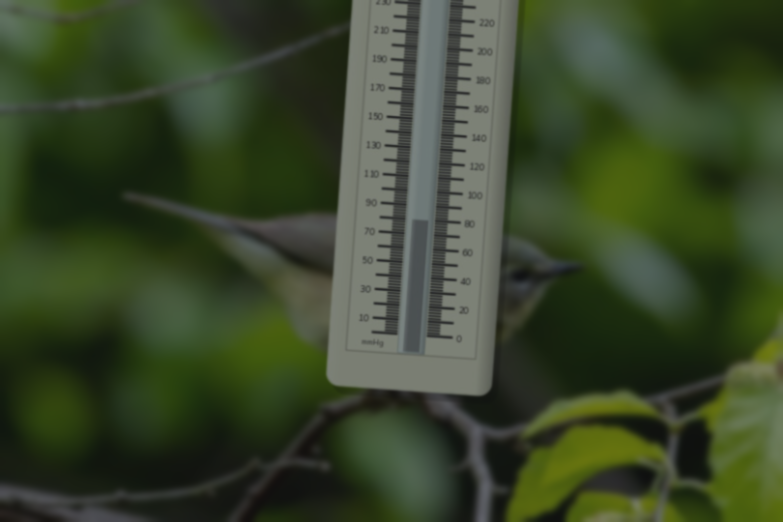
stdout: 80 mmHg
